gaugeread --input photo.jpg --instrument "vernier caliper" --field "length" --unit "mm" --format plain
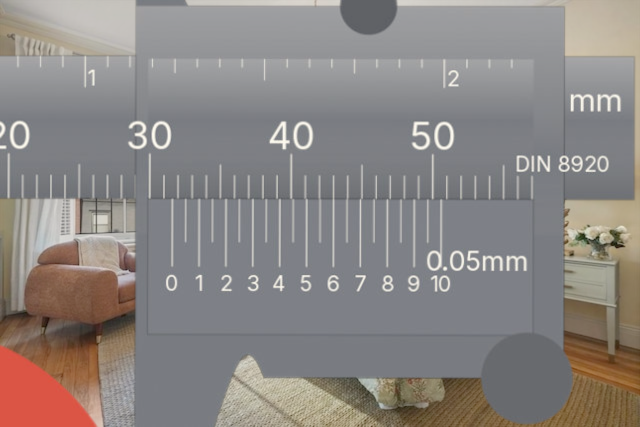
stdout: 31.6 mm
